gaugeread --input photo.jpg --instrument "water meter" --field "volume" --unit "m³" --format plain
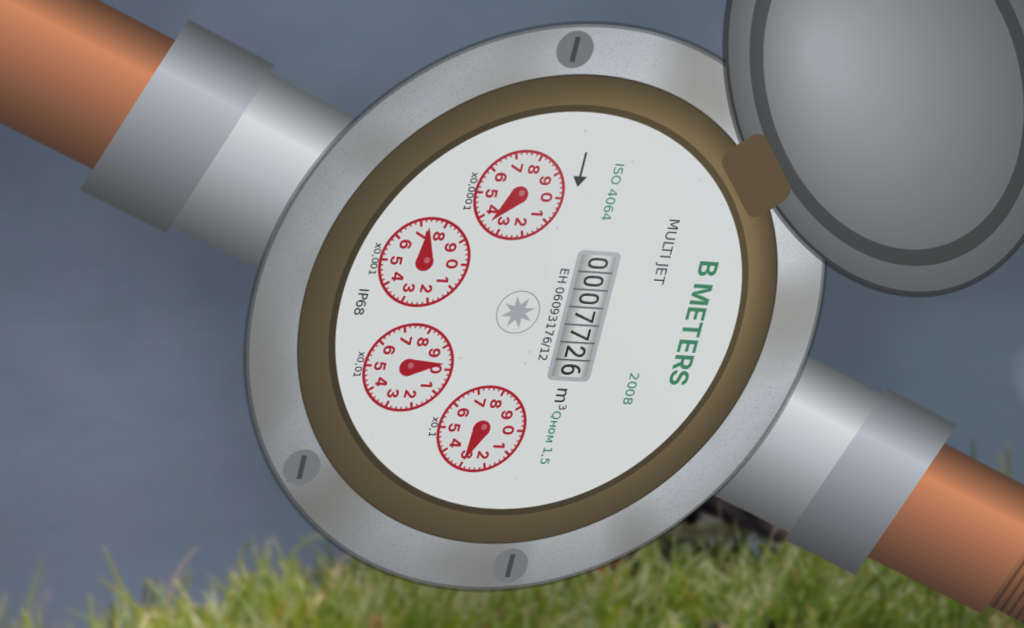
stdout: 7726.2973 m³
